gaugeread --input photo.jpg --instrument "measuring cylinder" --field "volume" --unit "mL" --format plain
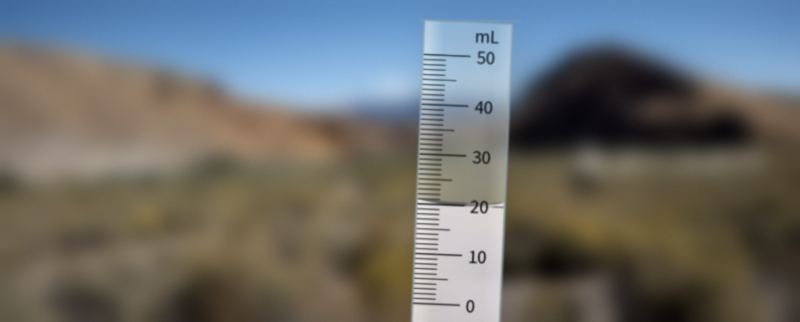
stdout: 20 mL
